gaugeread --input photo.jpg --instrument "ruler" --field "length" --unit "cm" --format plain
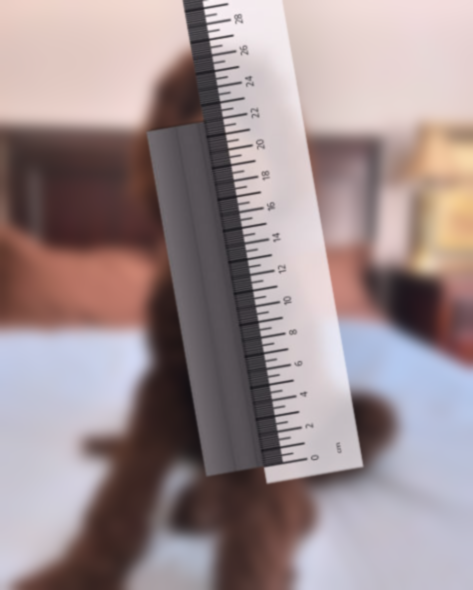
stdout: 22 cm
